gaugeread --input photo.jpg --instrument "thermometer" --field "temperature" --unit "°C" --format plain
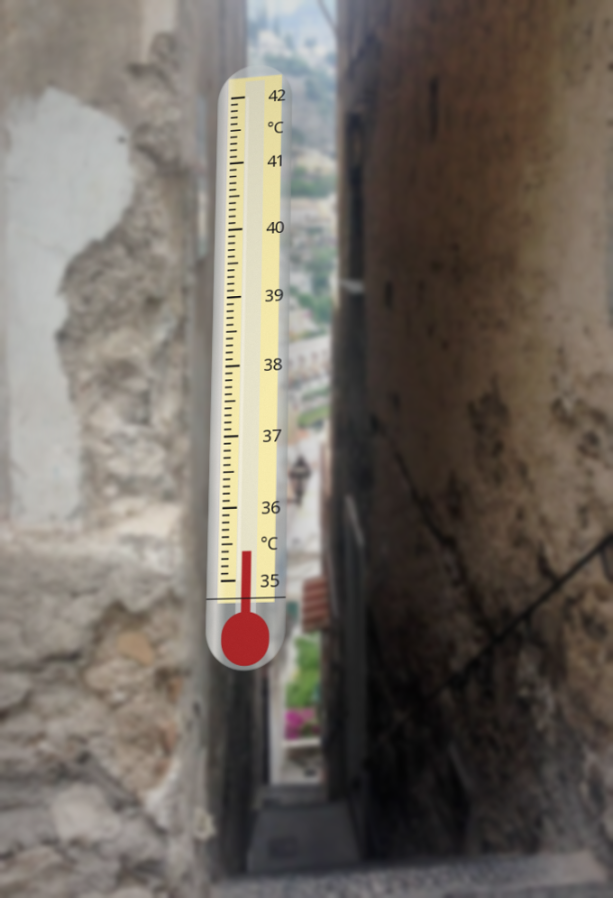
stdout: 35.4 °C
